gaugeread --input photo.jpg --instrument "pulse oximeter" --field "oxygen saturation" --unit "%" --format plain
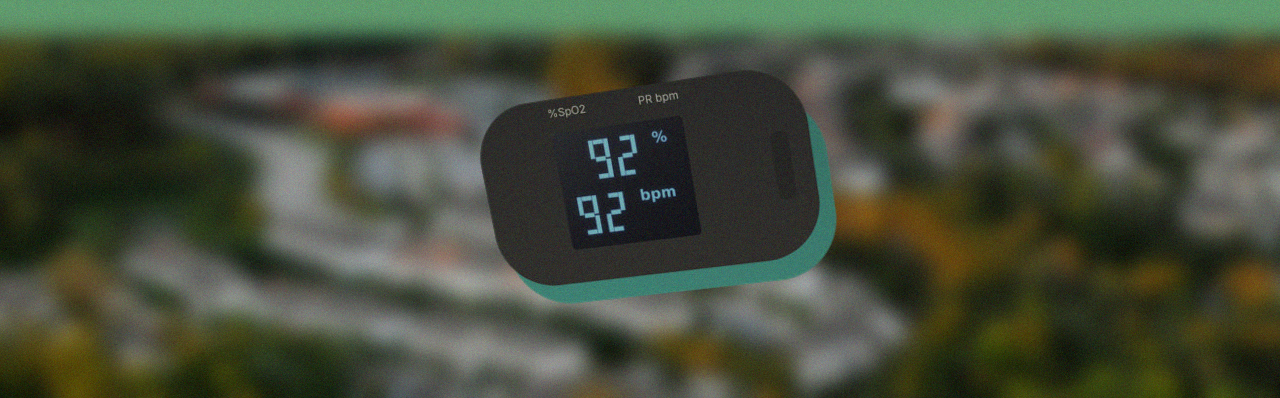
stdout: 92 %
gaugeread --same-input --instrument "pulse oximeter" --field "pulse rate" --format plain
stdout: 92 bpm
